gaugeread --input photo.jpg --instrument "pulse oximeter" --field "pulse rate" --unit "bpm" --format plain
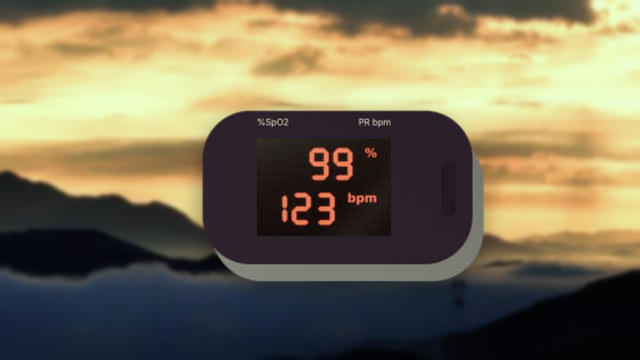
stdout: 123 bpm
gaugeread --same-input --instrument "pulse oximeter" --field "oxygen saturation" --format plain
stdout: 99 %
